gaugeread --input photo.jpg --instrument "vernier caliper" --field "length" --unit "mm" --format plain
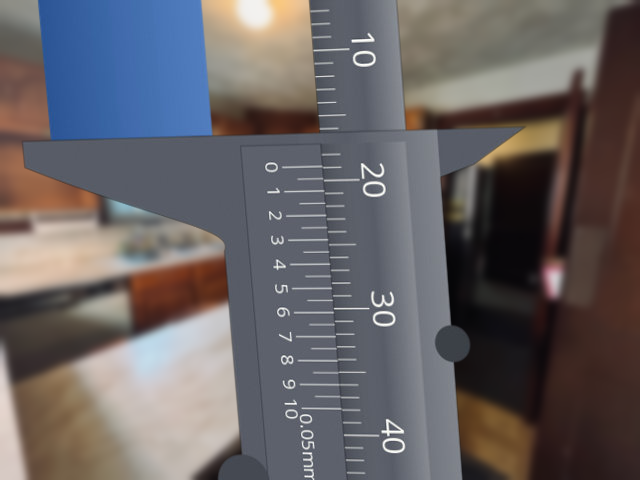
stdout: 18.9 mm
